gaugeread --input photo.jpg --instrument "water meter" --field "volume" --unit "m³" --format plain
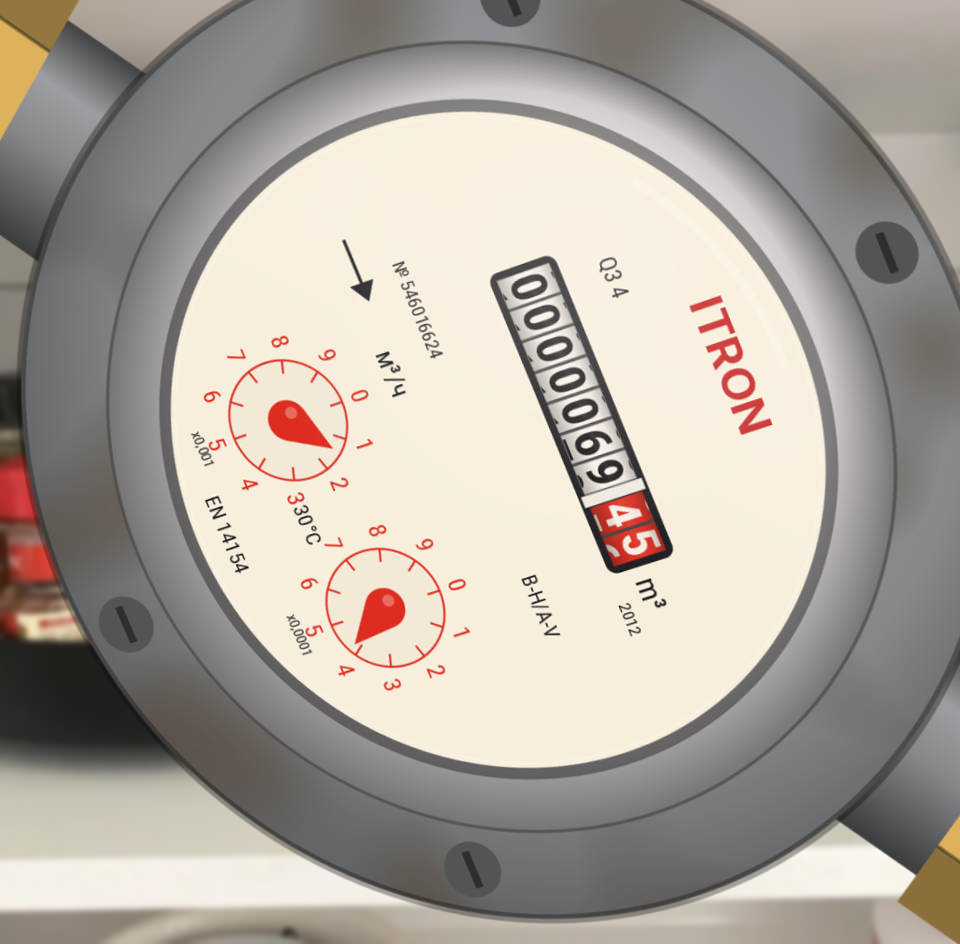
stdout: 69.4514 m³
